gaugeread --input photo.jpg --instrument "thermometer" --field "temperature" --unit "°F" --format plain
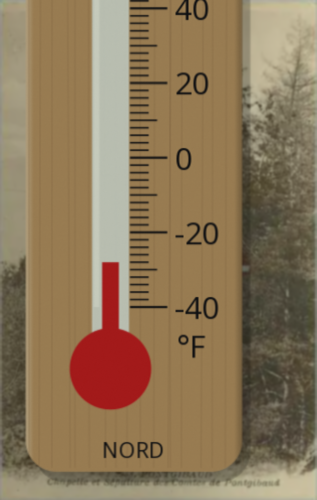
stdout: -28 °F
